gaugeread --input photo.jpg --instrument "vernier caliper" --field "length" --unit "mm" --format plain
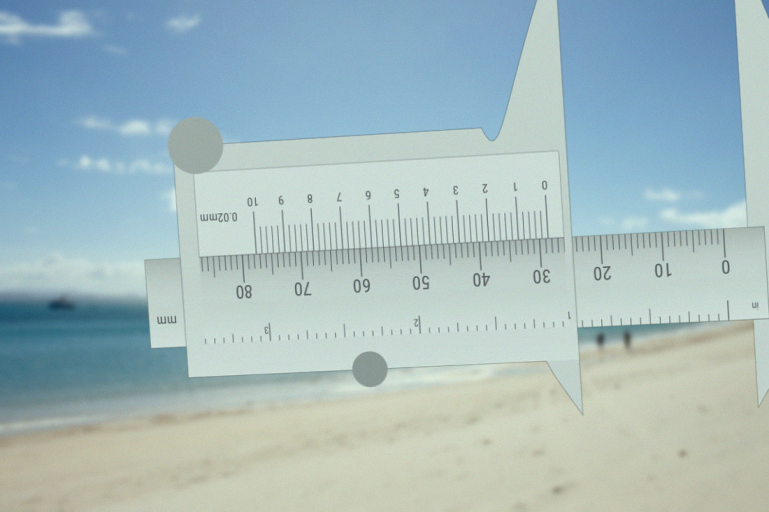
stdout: 28.6 mm
